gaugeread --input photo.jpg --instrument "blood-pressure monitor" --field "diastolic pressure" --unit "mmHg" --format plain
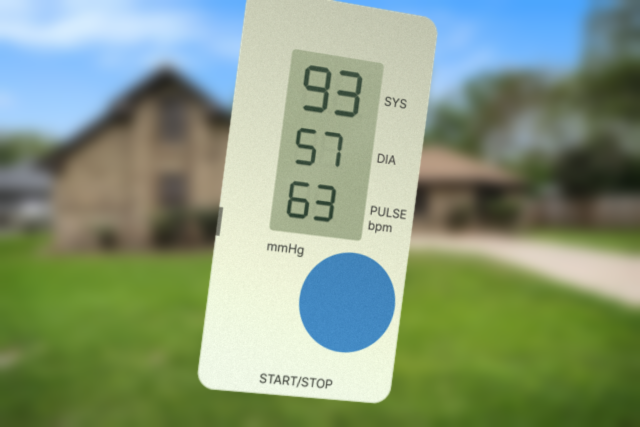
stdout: 57 mmHg
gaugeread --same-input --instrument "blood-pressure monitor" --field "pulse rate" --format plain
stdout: 63 bpm
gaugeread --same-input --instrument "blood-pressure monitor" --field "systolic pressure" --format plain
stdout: 93 mmHg
